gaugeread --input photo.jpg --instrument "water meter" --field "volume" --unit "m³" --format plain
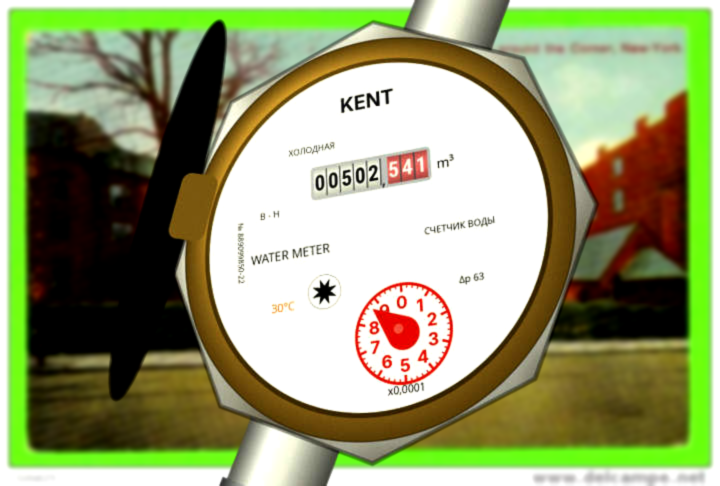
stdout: 502.5418 m³
